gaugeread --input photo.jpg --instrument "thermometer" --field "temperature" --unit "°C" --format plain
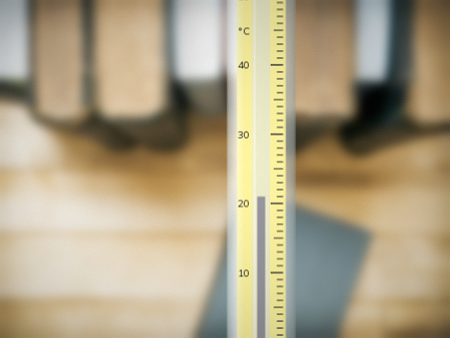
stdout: 21 °C
